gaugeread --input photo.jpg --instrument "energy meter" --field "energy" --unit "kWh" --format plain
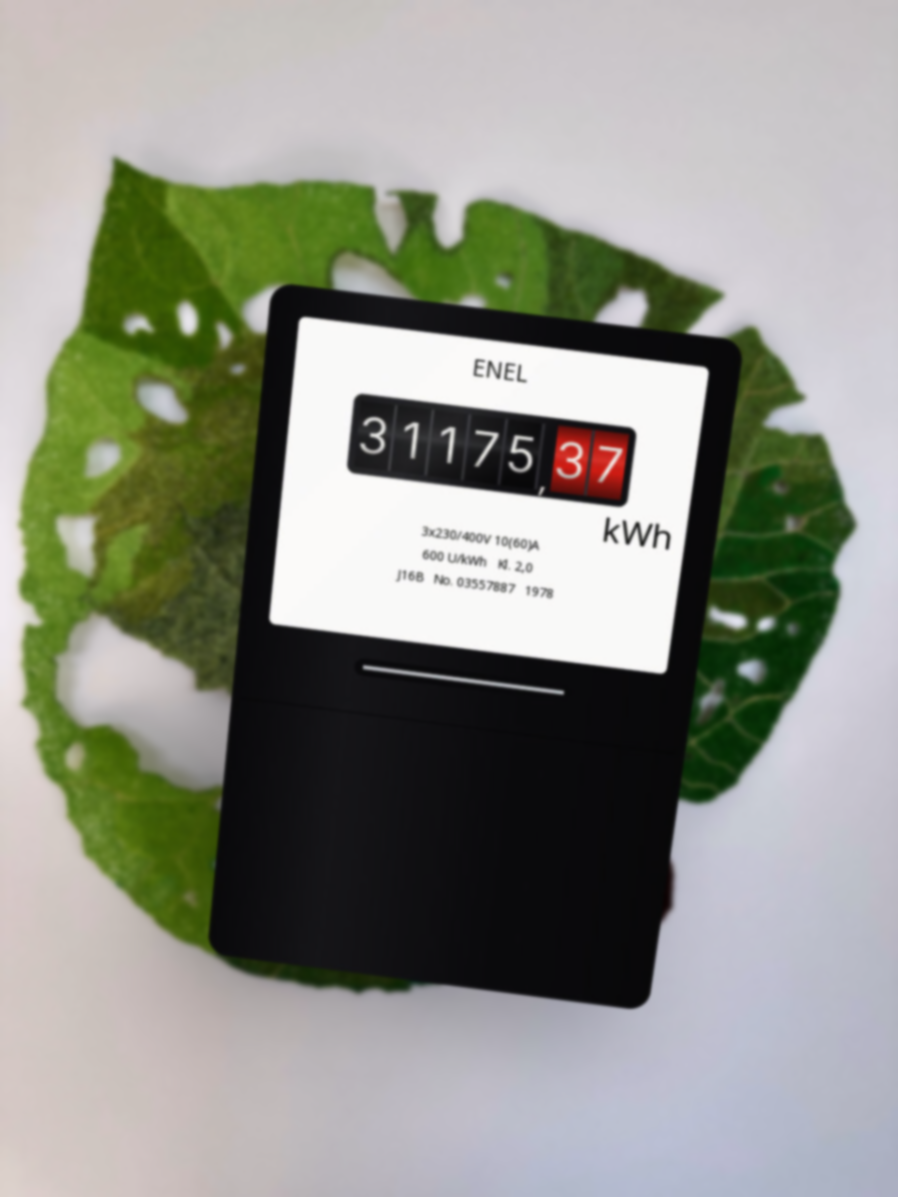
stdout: 31175.37 kWh
